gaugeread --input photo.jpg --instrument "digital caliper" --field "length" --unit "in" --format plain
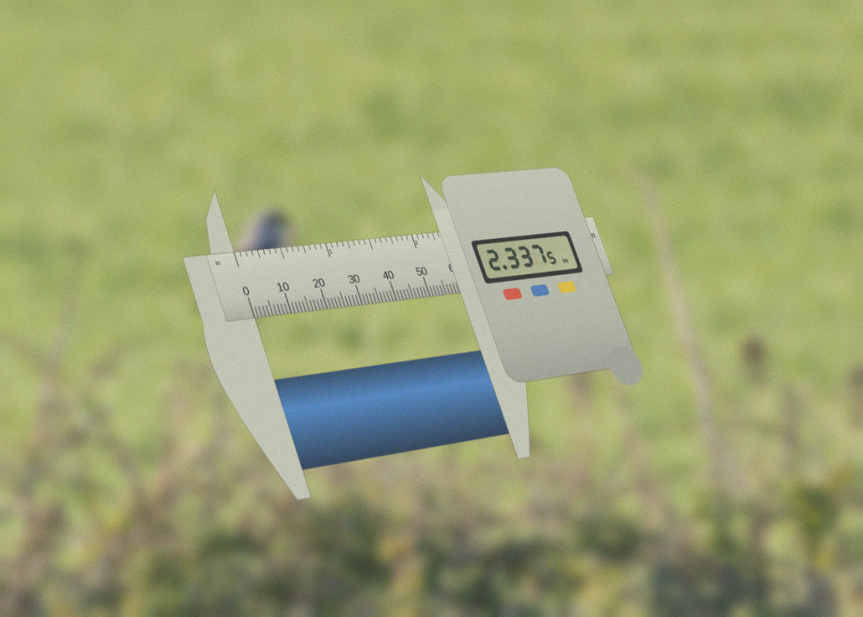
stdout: 2.3375 in
